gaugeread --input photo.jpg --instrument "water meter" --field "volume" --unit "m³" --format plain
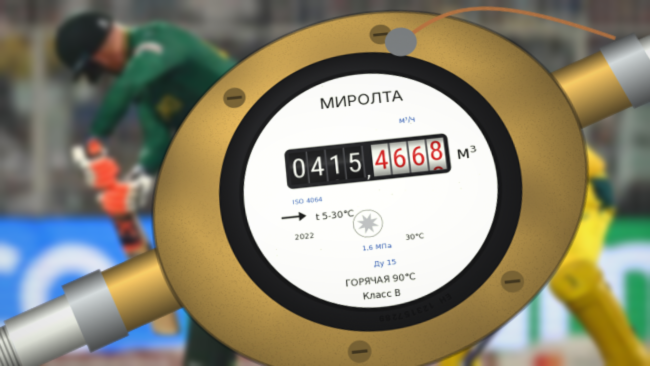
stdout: 415.4668 m³
